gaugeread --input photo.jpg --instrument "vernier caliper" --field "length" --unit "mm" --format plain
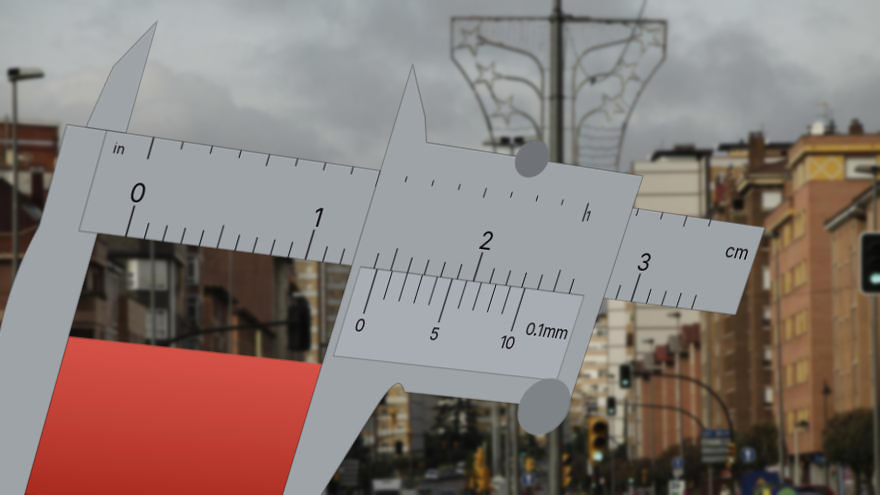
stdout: 14.2 mm
